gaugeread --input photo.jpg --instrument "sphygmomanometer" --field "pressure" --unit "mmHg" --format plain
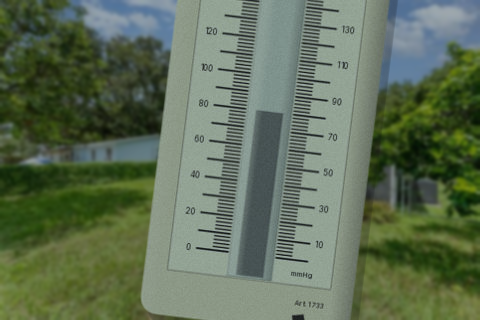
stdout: 80 mmHg
